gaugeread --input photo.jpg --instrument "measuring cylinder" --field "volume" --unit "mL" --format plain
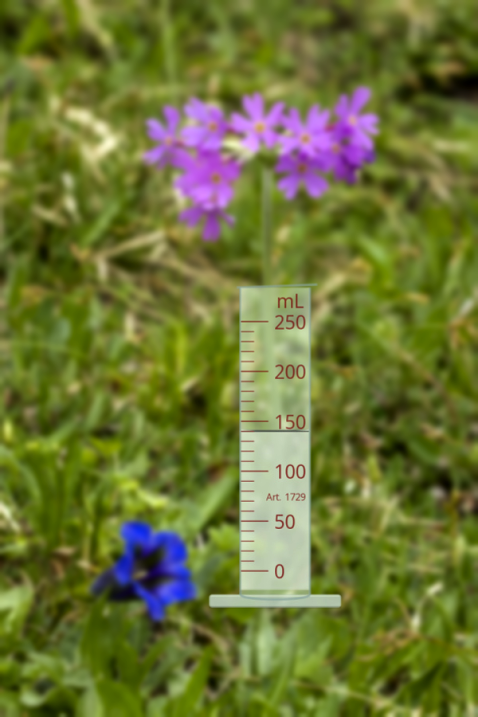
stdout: 140 mL
